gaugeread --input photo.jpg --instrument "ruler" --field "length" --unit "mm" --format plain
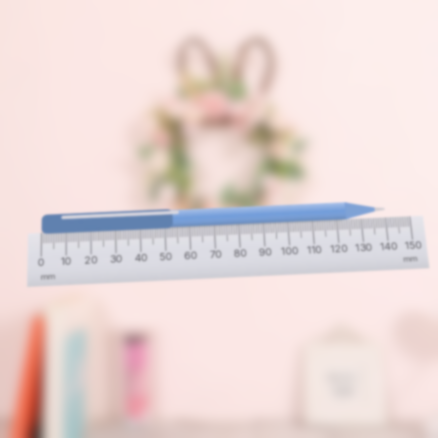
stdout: 140 mm
